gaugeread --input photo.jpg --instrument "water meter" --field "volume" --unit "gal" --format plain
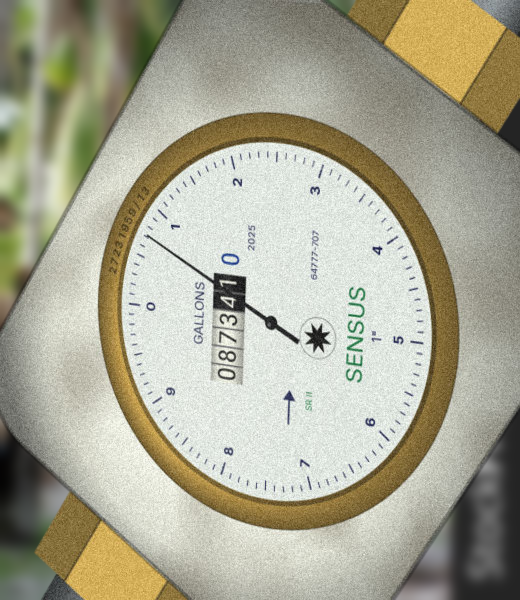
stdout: 873410.7 gal
